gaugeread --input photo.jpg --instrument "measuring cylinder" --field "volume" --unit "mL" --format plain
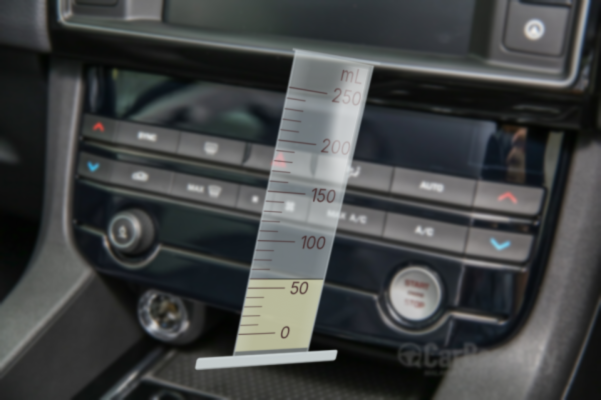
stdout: 60 mL
